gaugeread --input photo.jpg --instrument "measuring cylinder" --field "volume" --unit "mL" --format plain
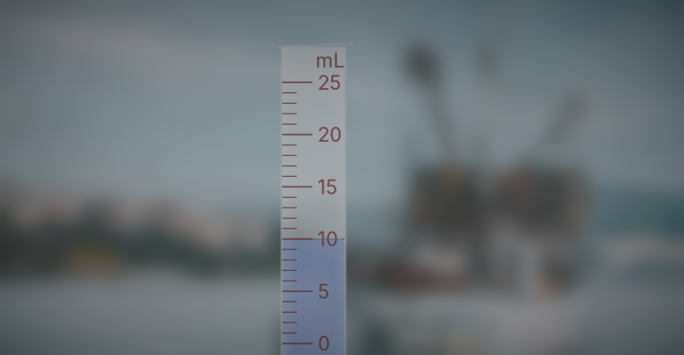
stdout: 10 mL
